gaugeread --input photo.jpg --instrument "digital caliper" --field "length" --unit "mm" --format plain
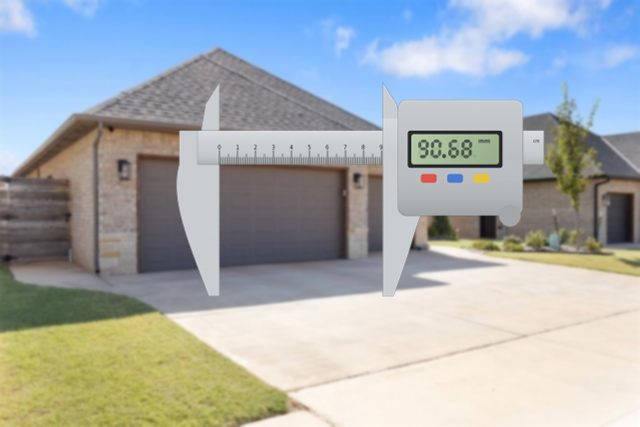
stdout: 90.68 mm
